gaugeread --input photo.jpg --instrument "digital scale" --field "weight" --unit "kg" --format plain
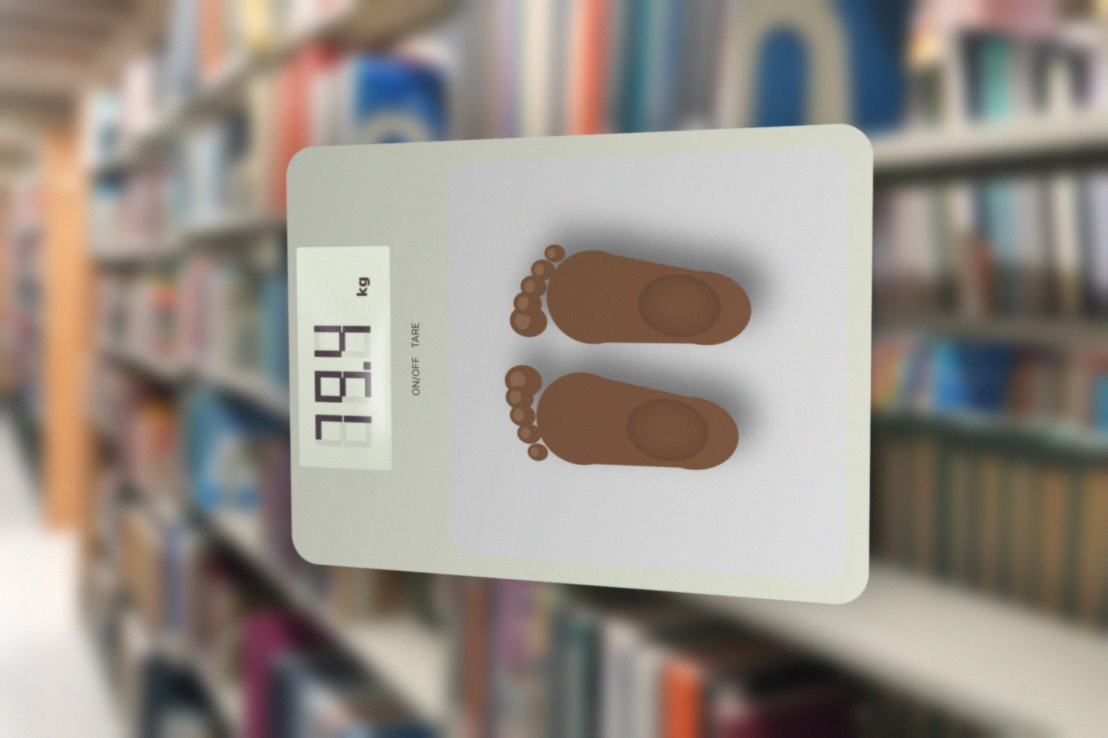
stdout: 79.4 kg
